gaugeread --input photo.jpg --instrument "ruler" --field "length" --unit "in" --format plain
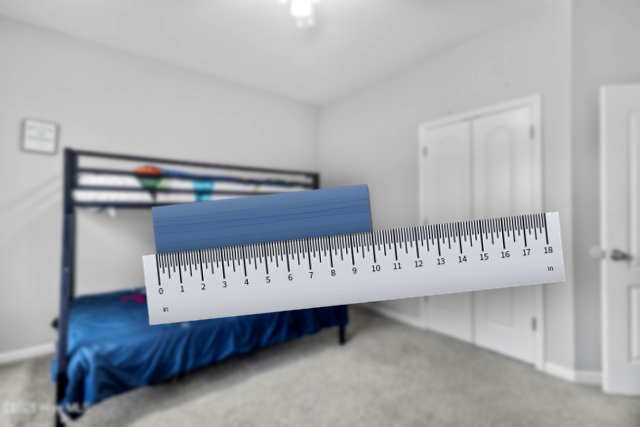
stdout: 10 in
